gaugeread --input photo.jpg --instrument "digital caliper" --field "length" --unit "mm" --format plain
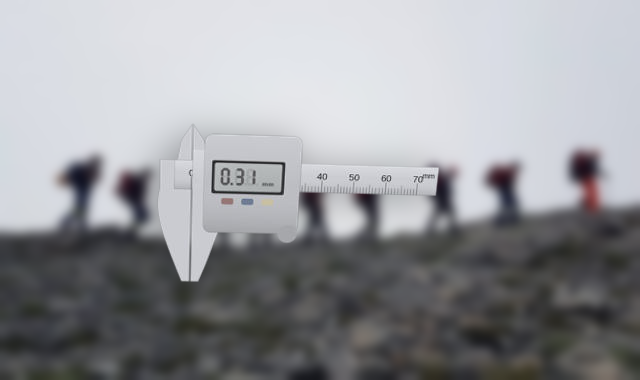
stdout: 0.31 mm
